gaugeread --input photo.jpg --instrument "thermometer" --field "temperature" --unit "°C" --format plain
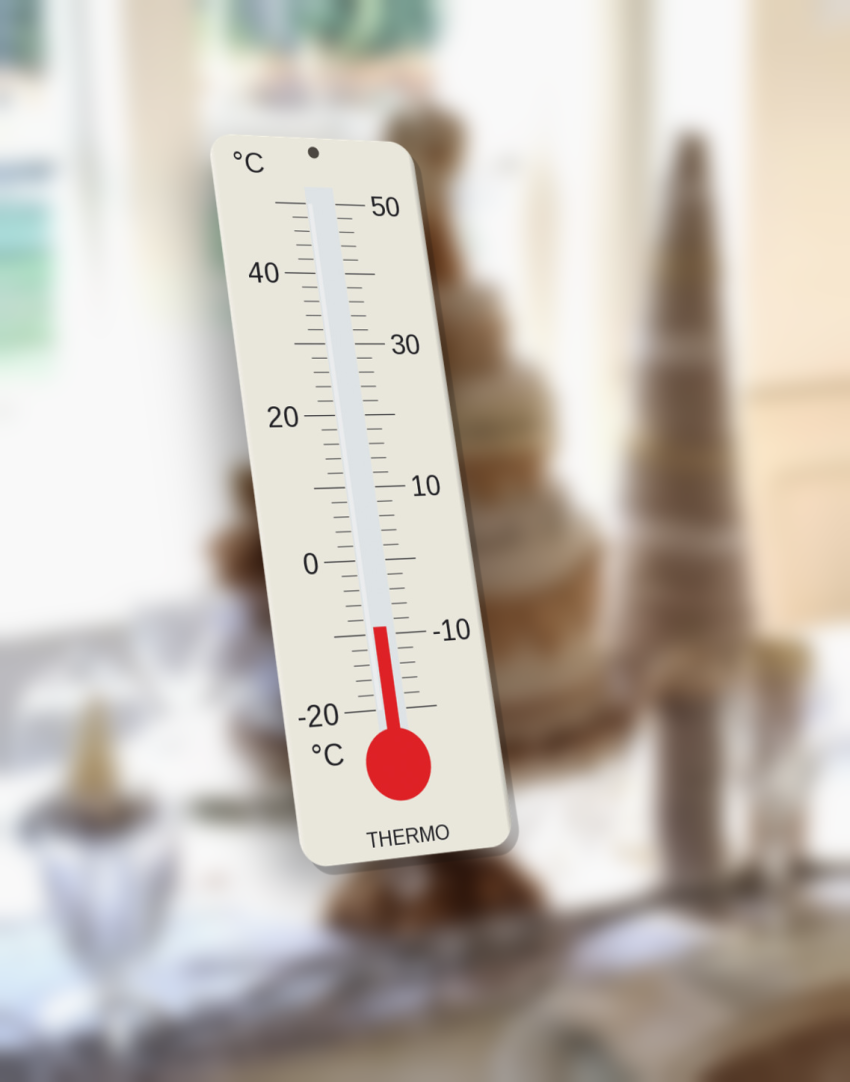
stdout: -9 °C
